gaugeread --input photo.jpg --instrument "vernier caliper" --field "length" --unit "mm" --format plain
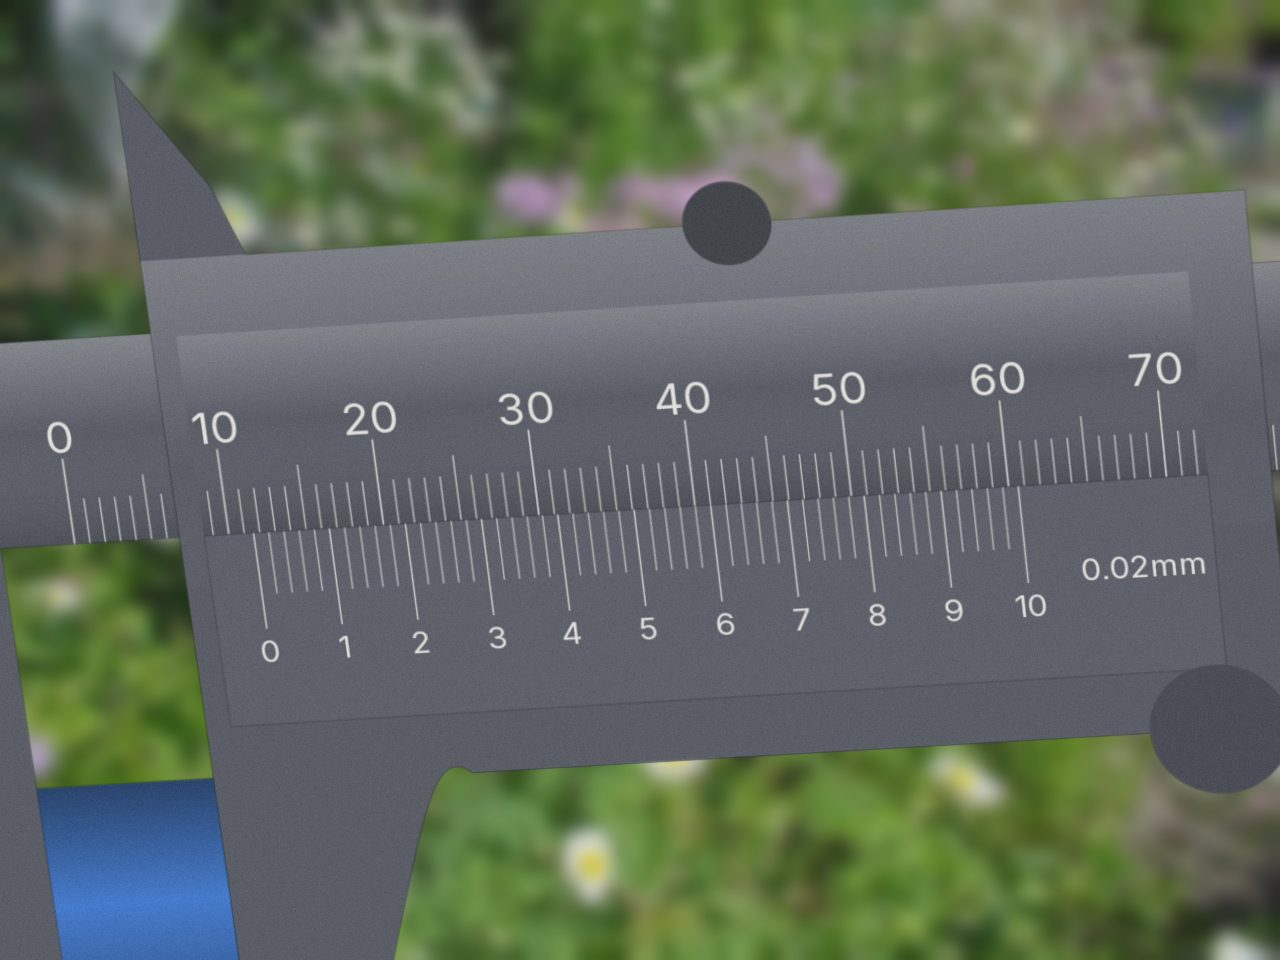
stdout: 11.6 mm
